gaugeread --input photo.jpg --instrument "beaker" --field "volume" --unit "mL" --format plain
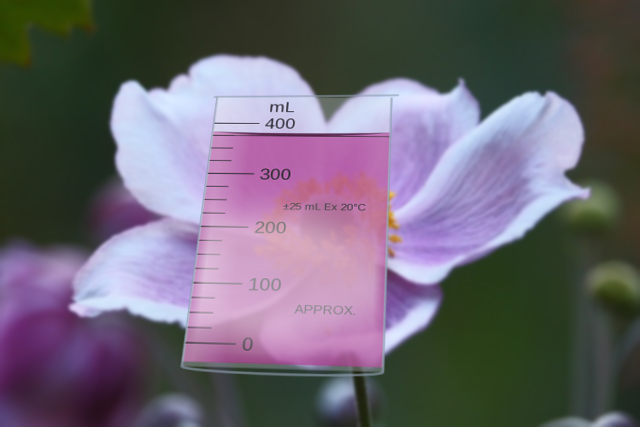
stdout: 375 mL
